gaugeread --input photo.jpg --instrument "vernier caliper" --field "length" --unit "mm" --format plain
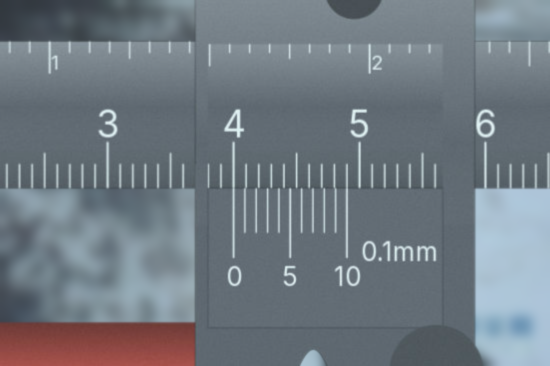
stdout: 40.0 mm
